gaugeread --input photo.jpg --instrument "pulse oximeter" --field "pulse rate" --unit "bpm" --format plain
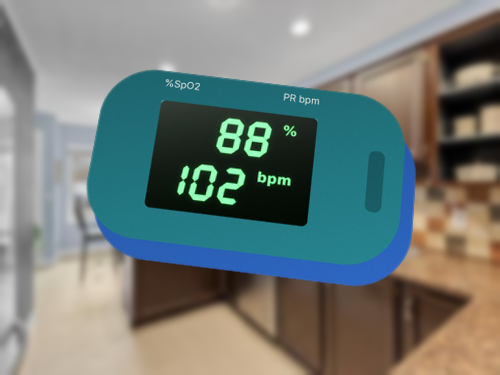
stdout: 102 bpm
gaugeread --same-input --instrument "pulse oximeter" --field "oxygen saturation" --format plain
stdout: 88 %
